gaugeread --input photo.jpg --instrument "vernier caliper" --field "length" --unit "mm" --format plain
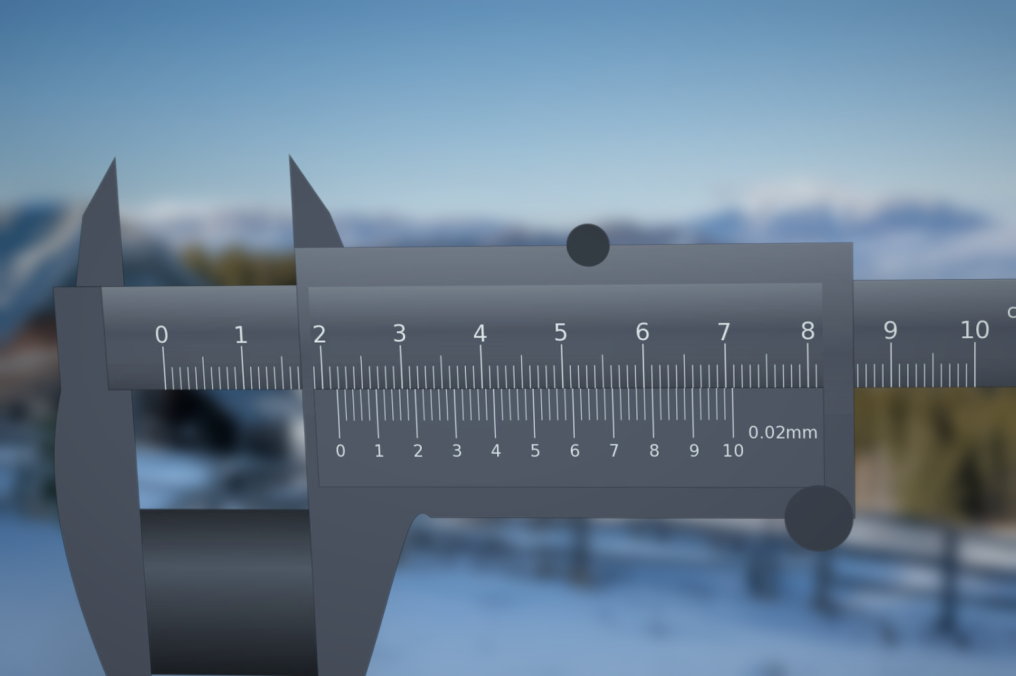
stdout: 21.8 mm
